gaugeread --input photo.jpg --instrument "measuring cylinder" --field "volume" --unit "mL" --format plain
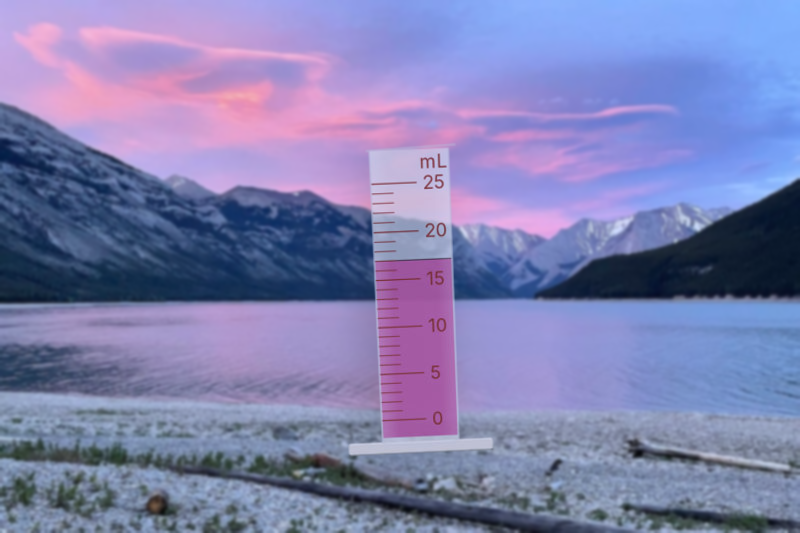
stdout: 17 mL
